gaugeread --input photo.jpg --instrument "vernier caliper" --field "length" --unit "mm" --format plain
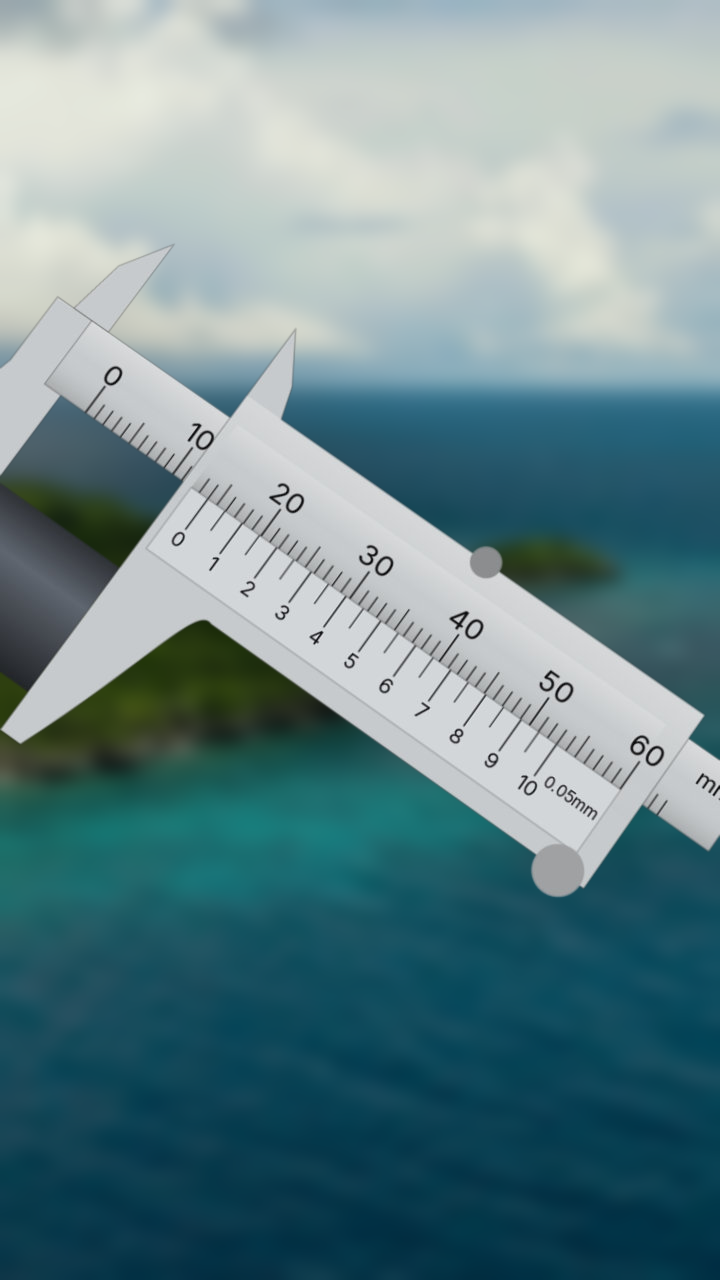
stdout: 14.0 mm
